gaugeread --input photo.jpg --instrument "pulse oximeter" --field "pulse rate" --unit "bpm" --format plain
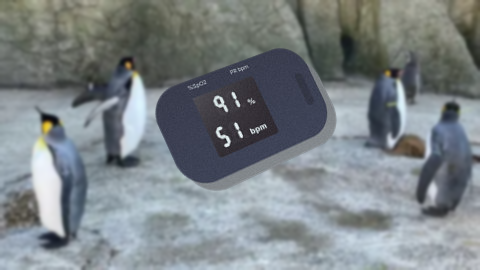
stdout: 51 bpm
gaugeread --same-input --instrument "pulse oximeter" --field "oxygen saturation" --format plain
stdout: 91 %
